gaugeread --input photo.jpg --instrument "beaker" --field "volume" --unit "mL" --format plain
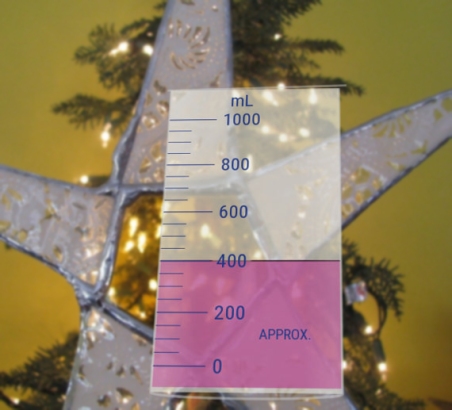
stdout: 400 mL
